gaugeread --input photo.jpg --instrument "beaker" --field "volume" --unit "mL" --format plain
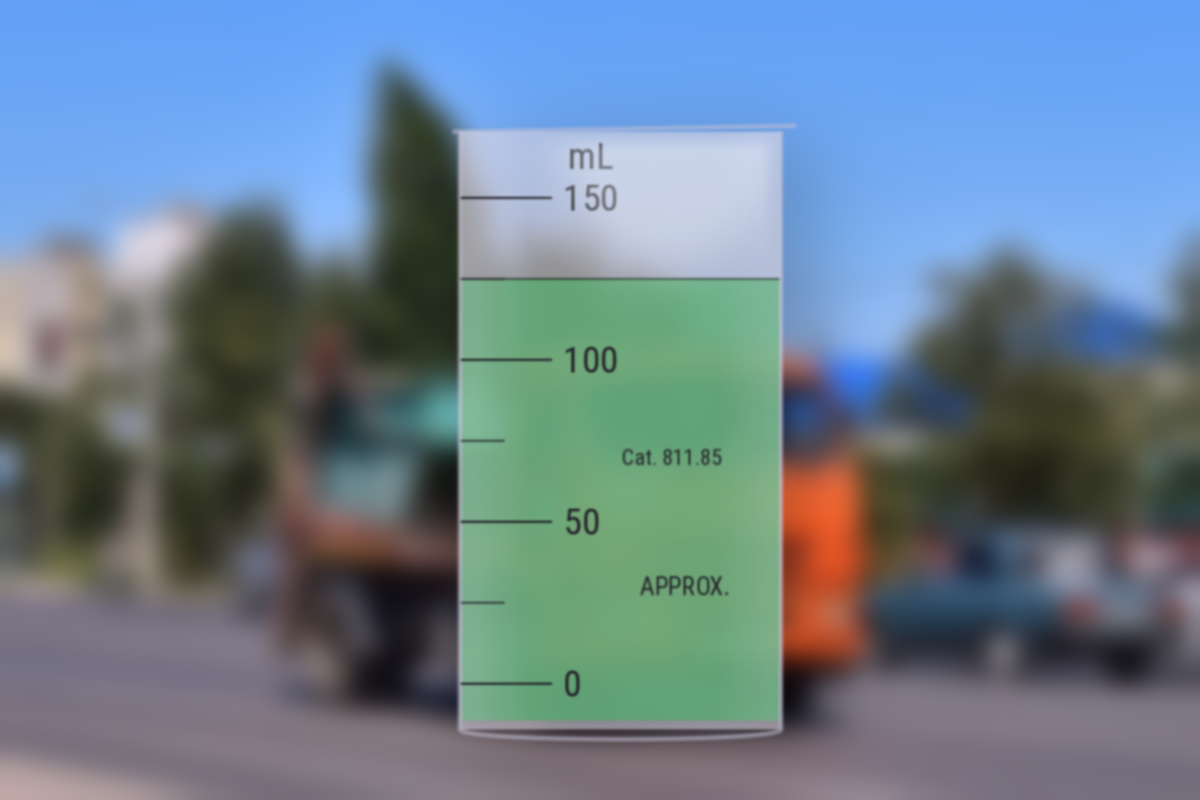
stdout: 125 mL
